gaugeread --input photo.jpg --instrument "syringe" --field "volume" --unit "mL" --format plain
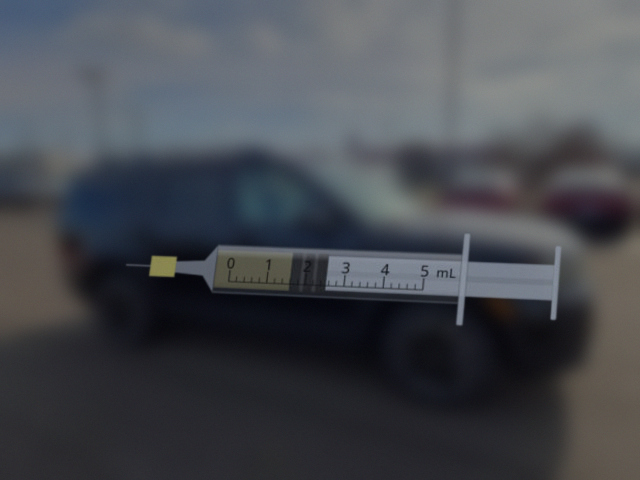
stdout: 1.6 mL
